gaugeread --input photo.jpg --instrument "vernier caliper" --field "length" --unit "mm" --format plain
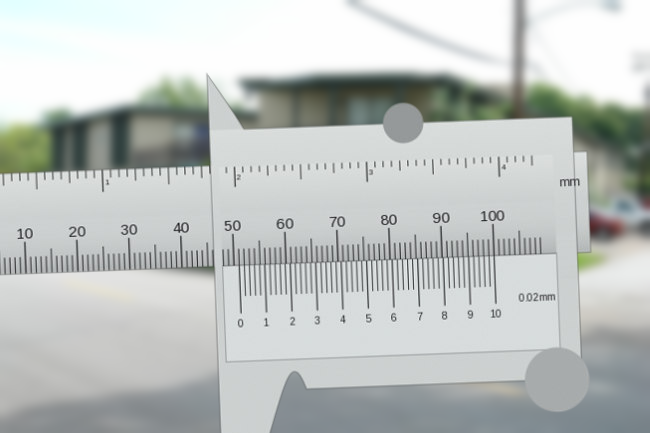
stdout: 51.0 mm
